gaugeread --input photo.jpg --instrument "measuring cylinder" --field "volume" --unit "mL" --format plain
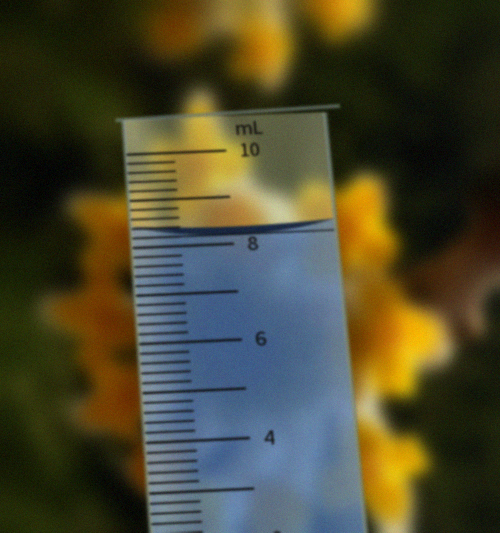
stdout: 8.2 mL
